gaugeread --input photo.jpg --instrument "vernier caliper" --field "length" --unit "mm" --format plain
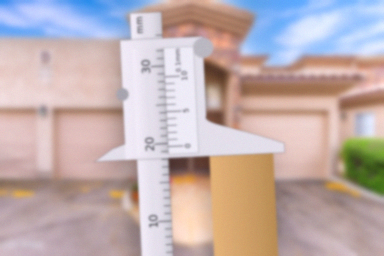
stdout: 19.6 mm
